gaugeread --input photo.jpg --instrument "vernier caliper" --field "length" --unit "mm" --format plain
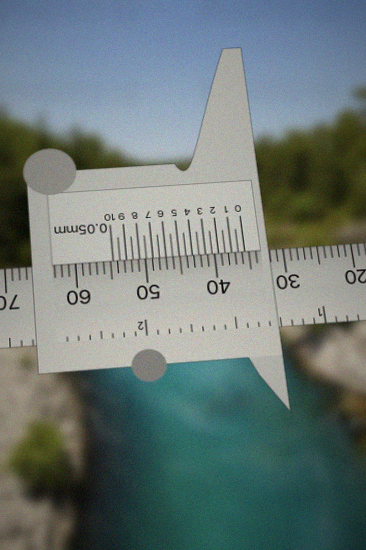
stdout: 35.6 mm
